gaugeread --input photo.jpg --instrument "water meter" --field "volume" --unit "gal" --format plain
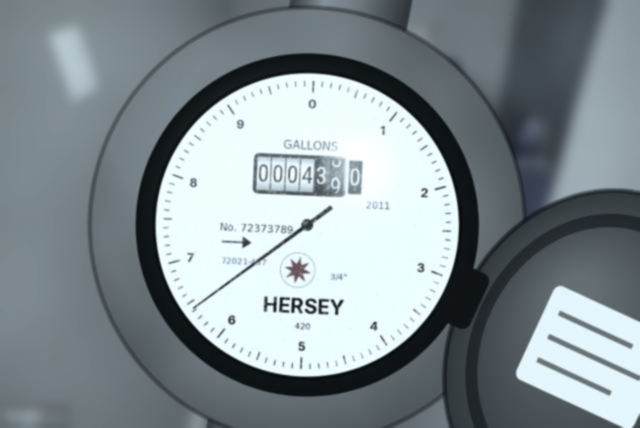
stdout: 4386.4 gal
